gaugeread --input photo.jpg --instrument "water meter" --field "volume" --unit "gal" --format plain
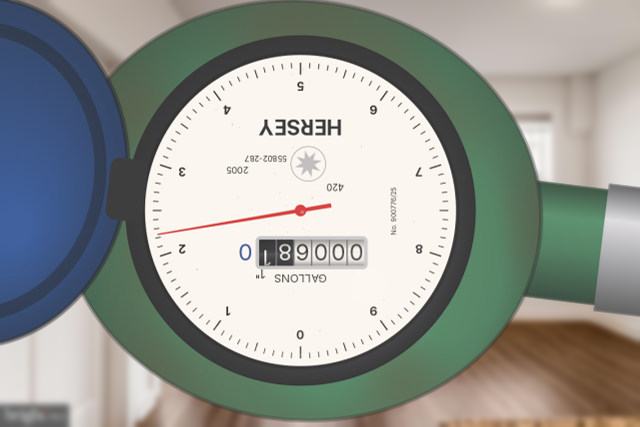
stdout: 6812.2 gal
